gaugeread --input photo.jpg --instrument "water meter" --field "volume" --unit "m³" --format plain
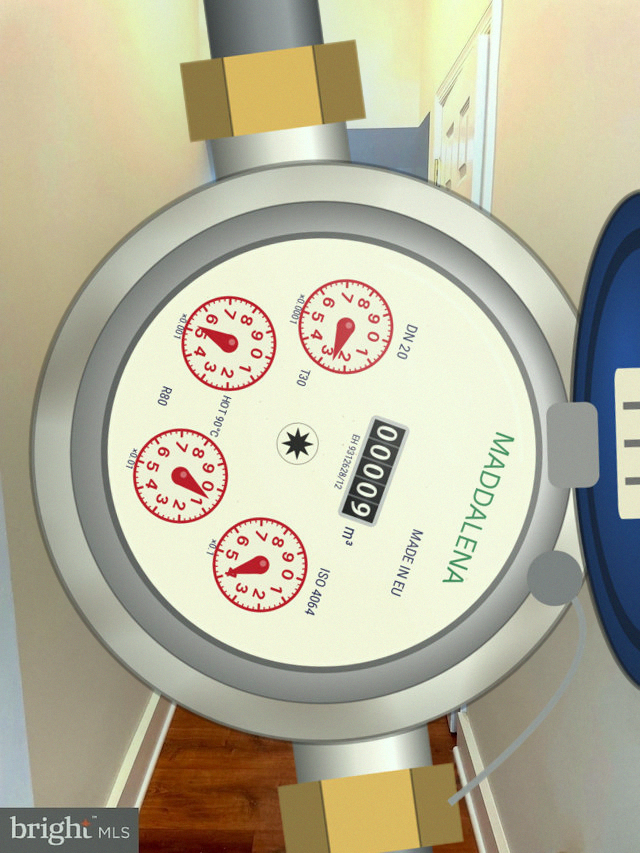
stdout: 9.4052 m³
